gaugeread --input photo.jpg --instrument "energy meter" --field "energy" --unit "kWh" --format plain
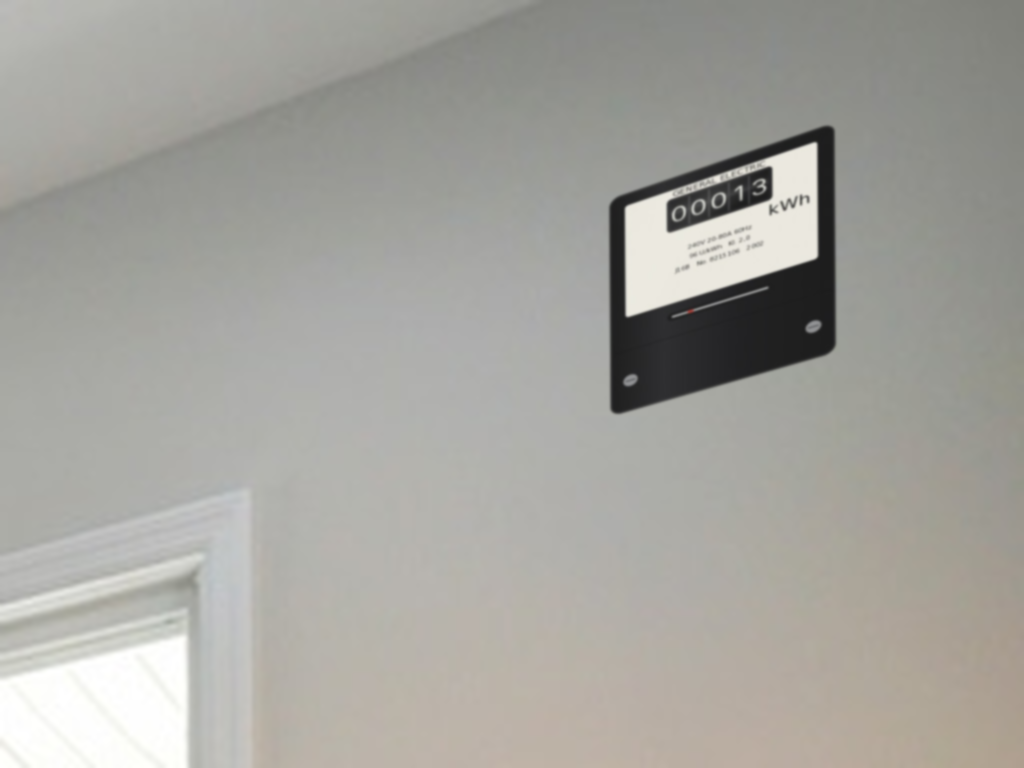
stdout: 13 kWh
